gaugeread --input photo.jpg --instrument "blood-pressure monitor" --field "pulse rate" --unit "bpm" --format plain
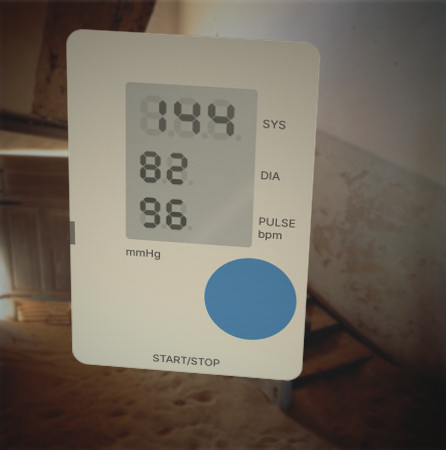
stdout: 96 bpm
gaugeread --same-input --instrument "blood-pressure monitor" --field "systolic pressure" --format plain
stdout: 144 mmHg
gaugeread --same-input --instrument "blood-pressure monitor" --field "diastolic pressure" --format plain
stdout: 82 mmHg
